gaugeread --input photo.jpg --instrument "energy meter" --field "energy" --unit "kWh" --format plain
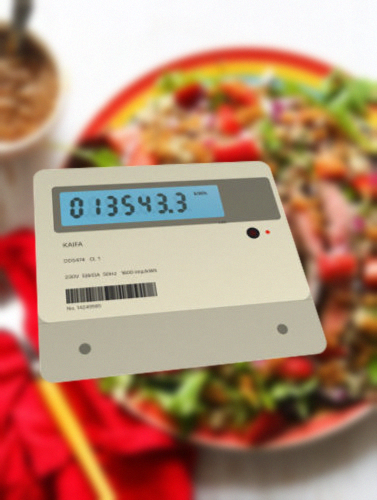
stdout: 13543.3 kWh
